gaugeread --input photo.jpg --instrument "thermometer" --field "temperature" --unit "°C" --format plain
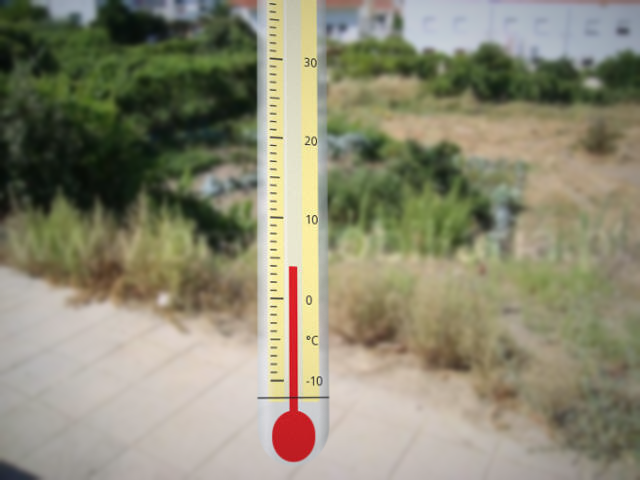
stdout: 4 °C
